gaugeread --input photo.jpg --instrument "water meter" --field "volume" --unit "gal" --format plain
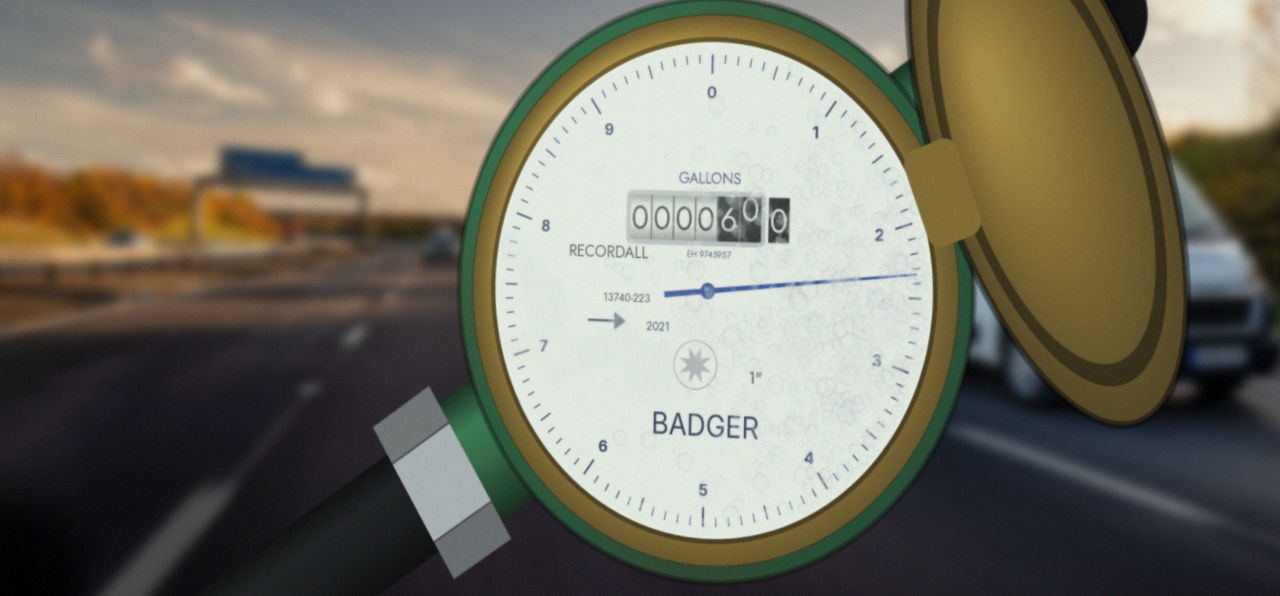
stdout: 602.3 gal
